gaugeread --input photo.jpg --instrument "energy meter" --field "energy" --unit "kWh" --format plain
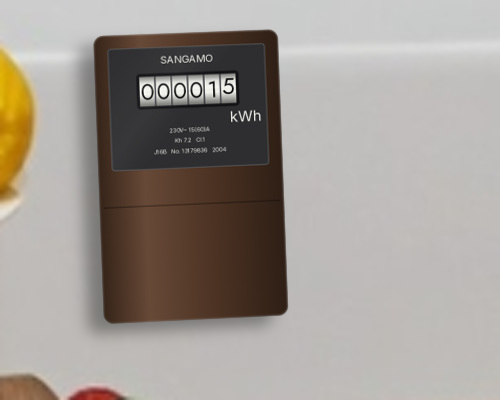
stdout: 15 kWh
